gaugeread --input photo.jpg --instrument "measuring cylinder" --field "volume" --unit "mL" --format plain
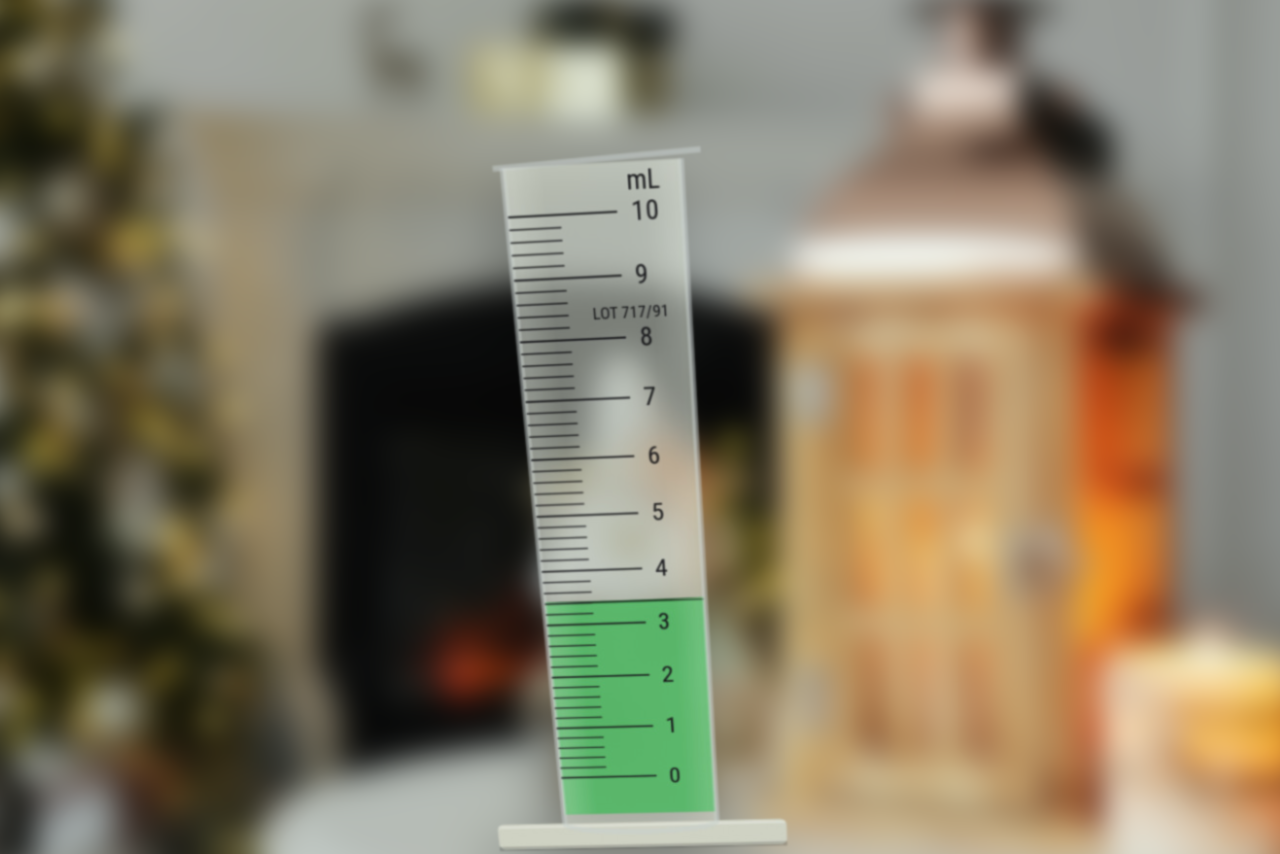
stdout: 3.4 mL
